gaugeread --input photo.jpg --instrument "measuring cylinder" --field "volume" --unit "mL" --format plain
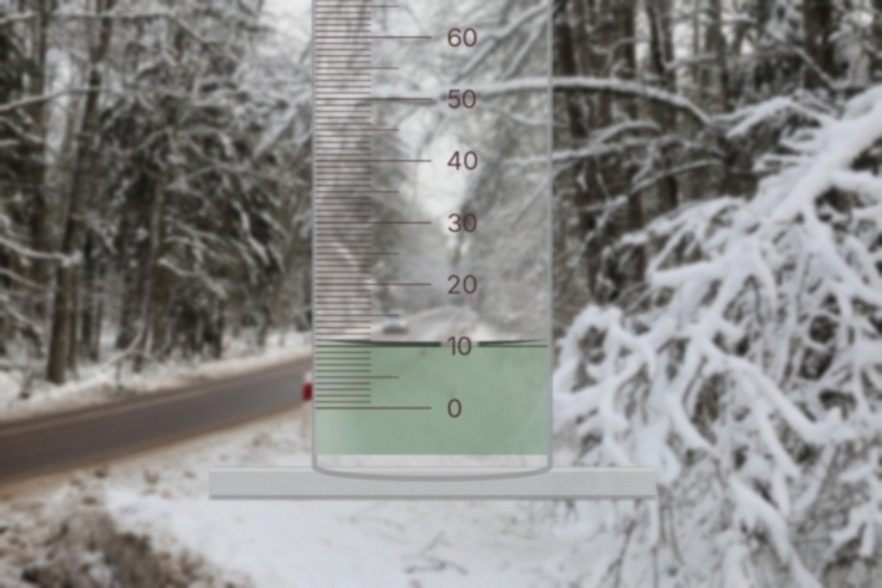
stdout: 10 mL
